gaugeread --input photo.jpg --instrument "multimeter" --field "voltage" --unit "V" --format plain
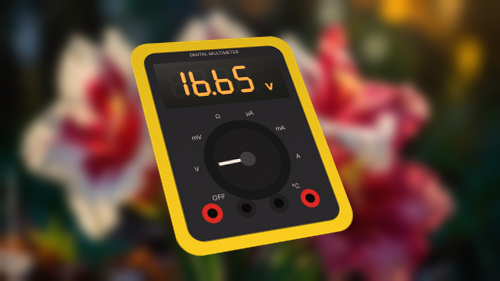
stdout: 16.65 V
